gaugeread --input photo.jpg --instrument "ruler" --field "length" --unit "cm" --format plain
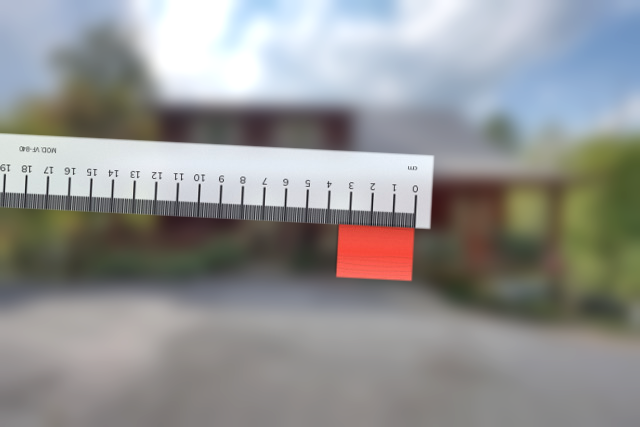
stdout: 3.5 cm
